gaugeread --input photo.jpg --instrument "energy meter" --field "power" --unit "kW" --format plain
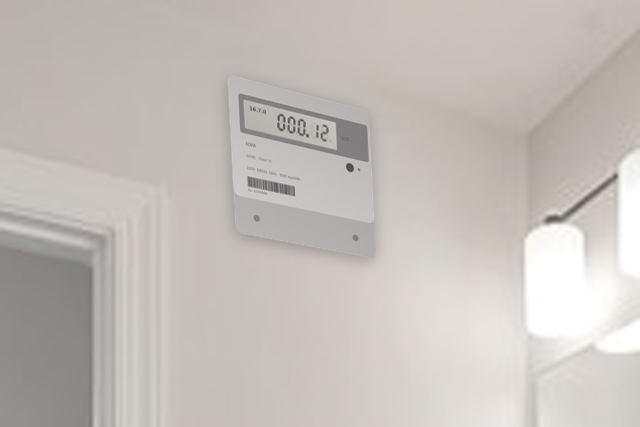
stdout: 0.12 kW
